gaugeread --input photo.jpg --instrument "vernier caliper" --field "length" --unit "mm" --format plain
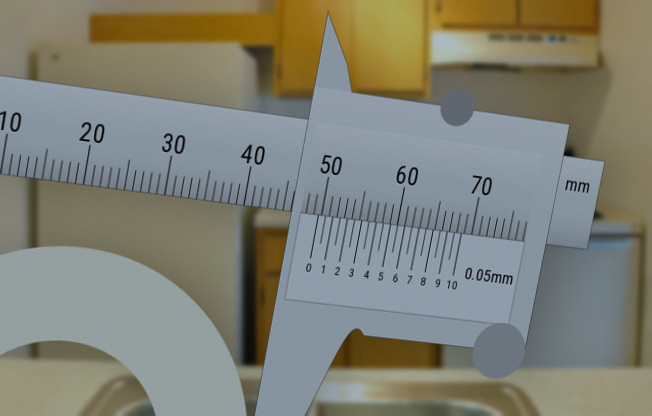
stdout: 49.6 mm
